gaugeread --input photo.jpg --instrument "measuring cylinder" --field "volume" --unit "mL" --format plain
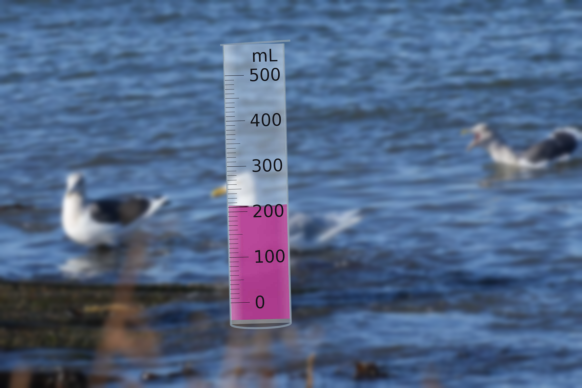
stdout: 210 mL
